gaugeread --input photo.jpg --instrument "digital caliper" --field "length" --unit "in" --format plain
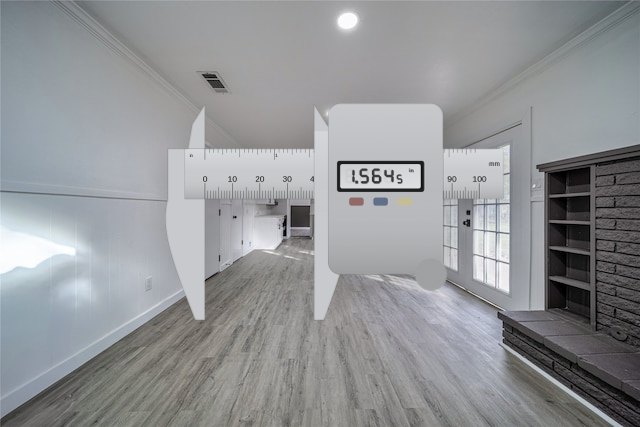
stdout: 1.5645 in
